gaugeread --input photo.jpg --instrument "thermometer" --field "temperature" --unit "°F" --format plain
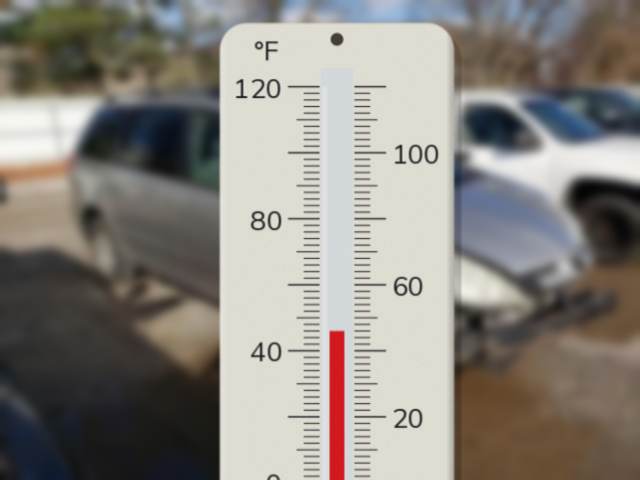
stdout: 46 °F
